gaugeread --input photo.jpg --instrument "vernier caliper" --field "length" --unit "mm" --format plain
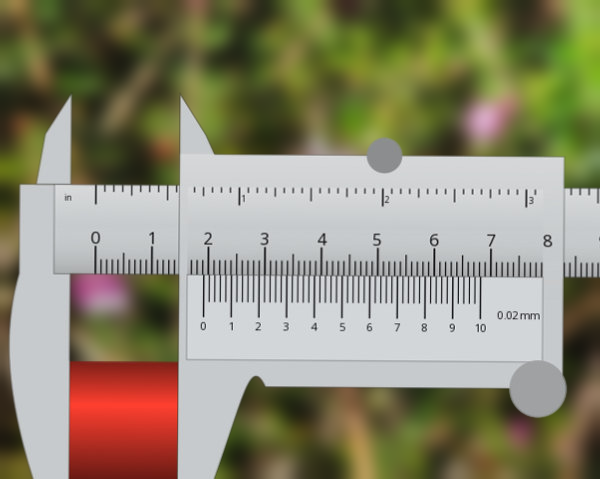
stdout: 19.2 mm
